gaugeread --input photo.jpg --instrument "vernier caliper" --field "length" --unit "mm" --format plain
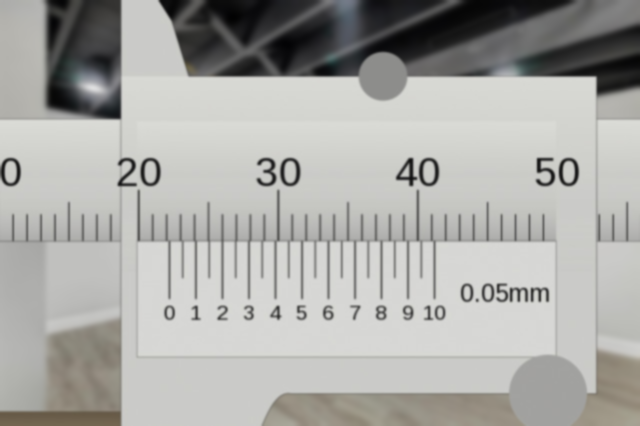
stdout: 22.2 mm
